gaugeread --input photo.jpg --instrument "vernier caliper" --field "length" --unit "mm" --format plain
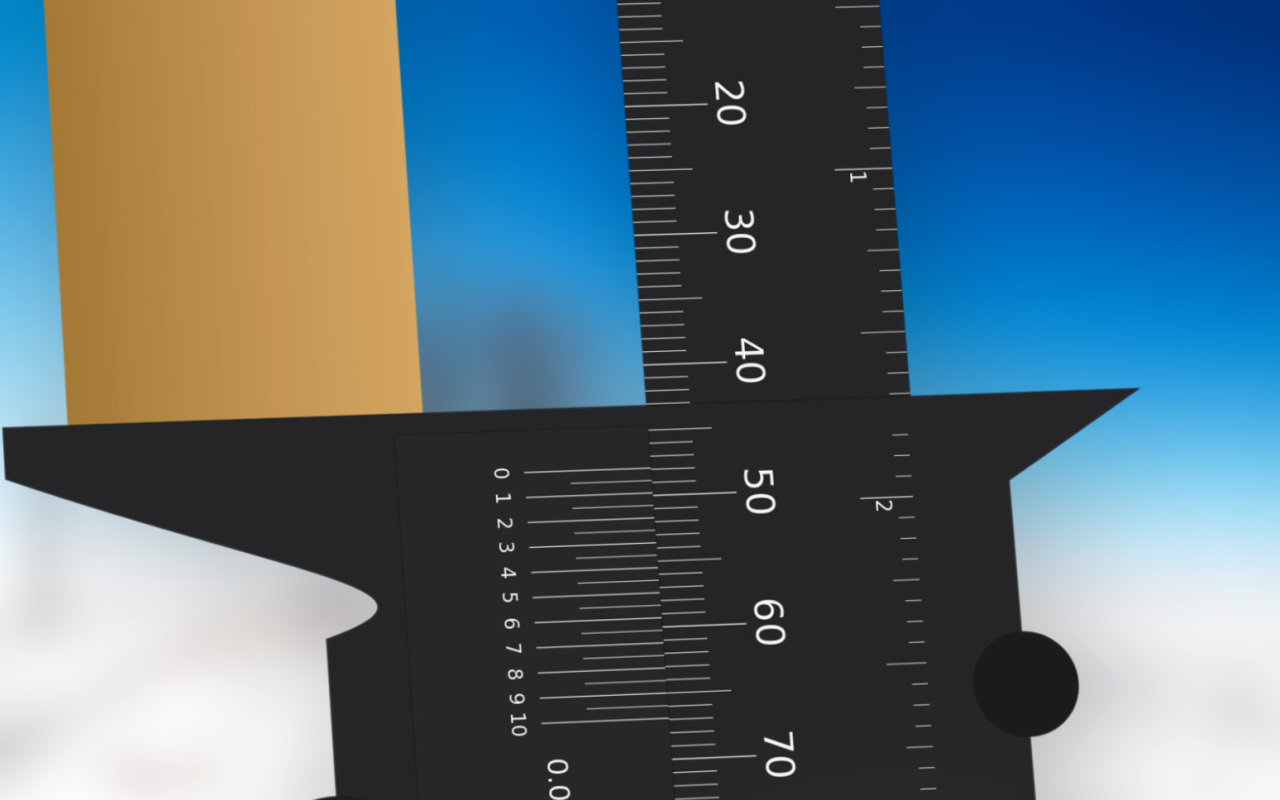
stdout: 47.9 mm
